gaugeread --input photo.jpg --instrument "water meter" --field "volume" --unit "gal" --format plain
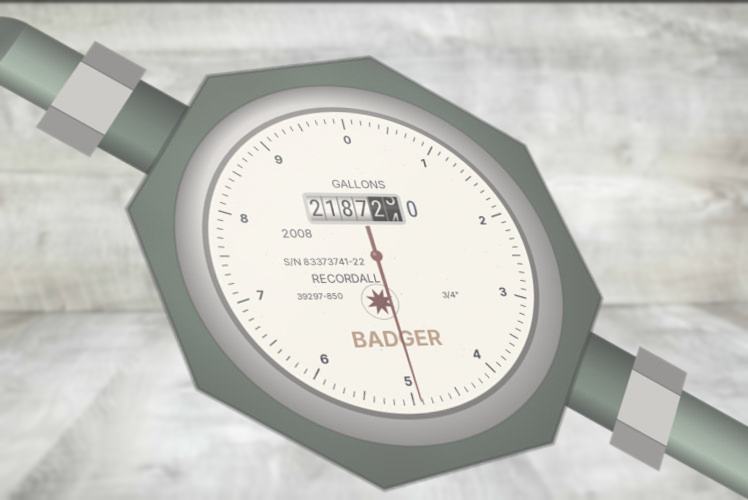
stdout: 2187234.9 gal
